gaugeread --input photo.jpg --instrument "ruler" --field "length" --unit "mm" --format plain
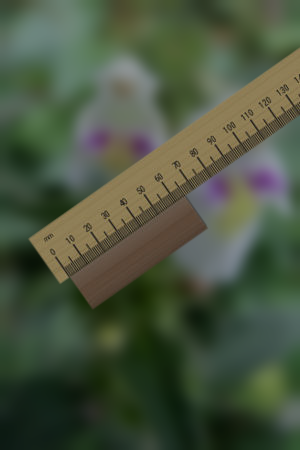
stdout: 65 mm
